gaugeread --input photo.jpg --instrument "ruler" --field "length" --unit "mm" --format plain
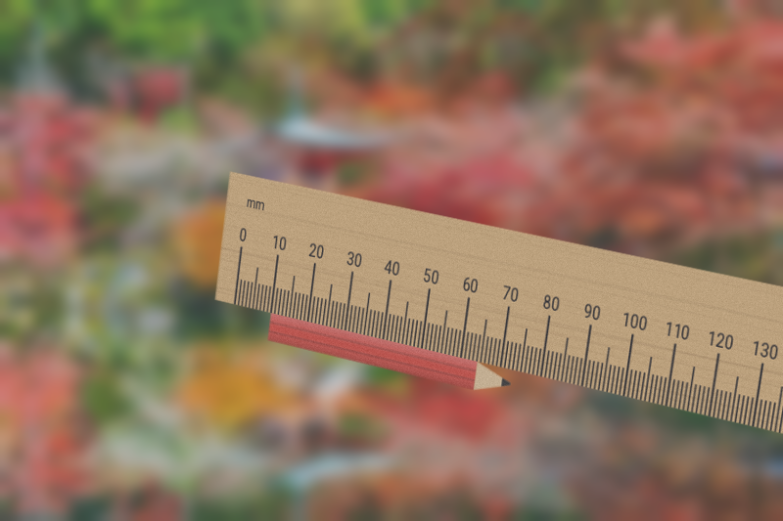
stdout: 63 mm
